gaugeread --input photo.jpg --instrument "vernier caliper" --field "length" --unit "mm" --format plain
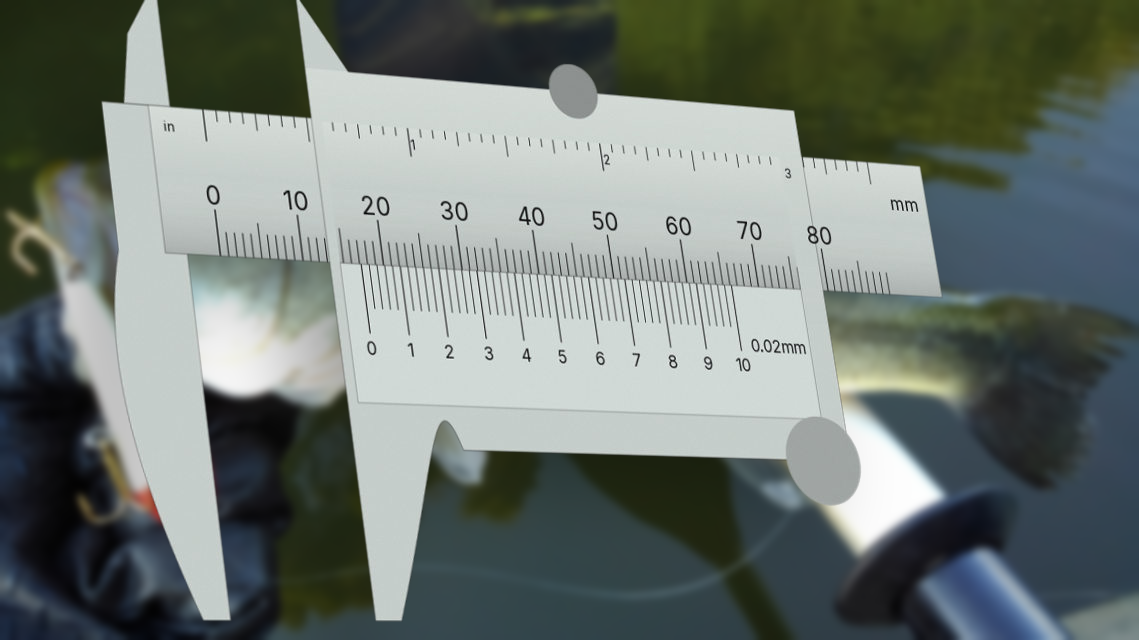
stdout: 17.2 mm
